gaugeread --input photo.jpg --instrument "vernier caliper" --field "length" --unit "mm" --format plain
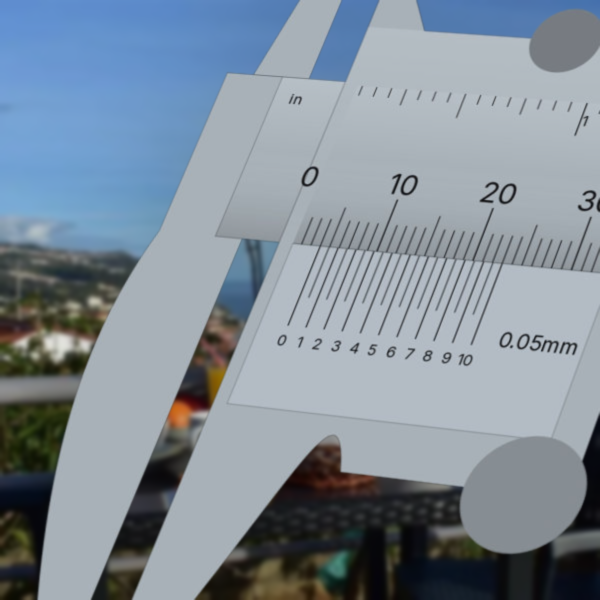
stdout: 4.0 mm
